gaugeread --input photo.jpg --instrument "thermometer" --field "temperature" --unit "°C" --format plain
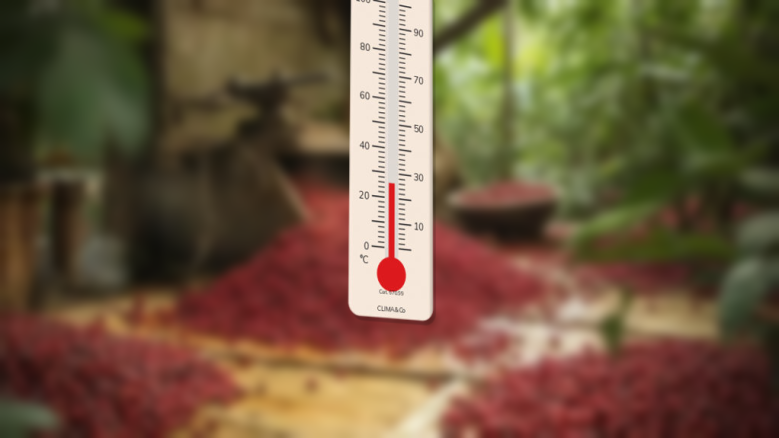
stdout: 26 °C
